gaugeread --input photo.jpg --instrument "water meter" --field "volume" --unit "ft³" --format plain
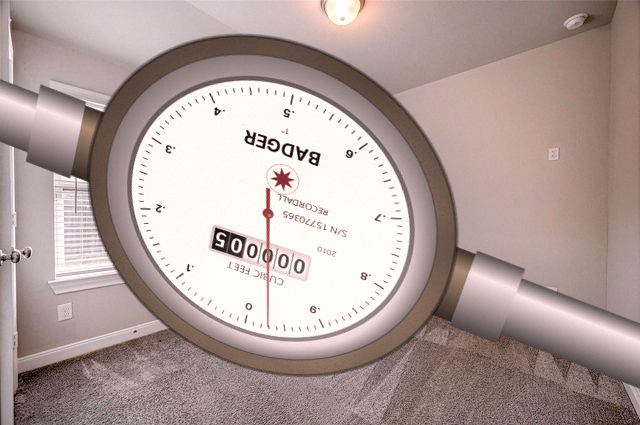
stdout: 4.97 ft³
